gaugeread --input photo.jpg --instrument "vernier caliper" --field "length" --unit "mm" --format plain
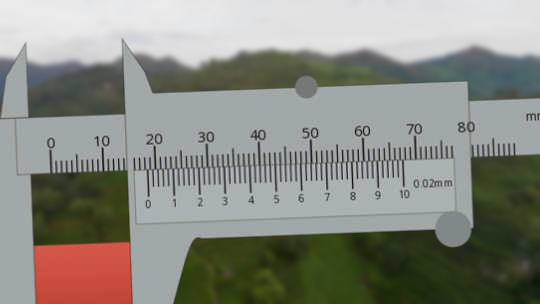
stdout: 18.5 mm
